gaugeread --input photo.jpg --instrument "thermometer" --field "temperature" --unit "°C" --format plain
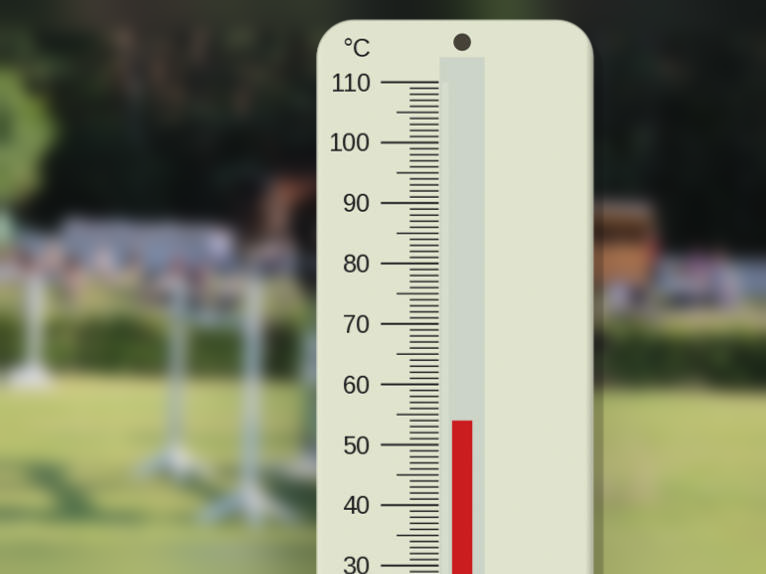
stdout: 54 °C
